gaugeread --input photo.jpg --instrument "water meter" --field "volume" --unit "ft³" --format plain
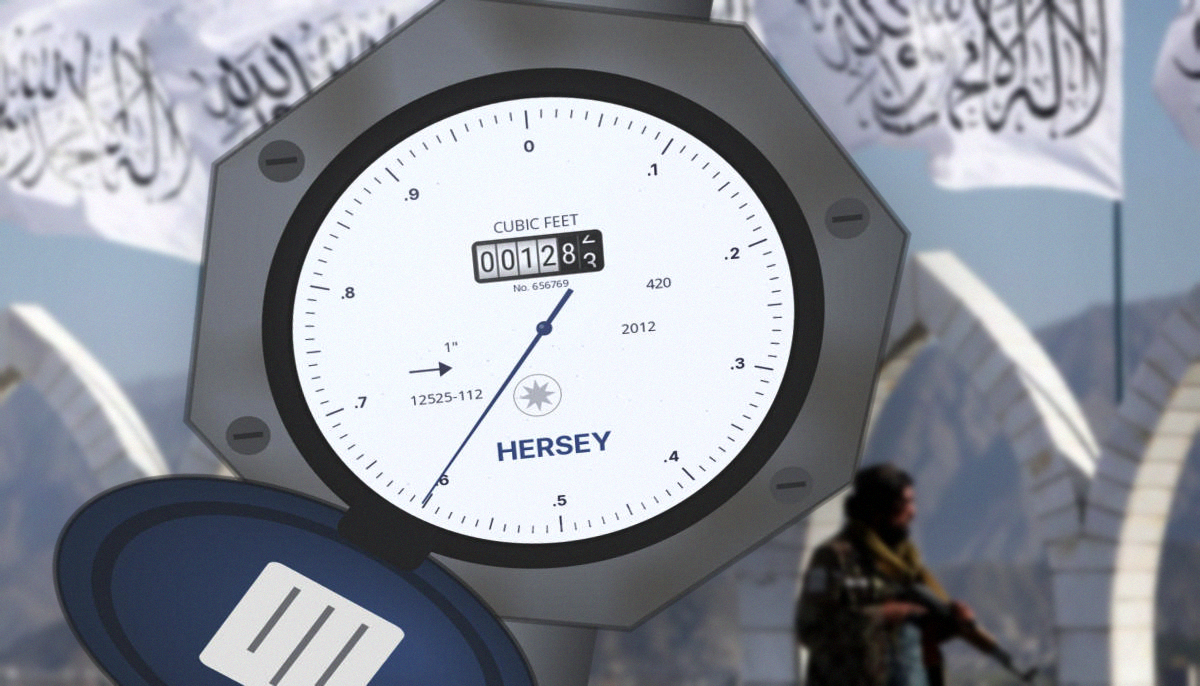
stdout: 1282.60 ft³
